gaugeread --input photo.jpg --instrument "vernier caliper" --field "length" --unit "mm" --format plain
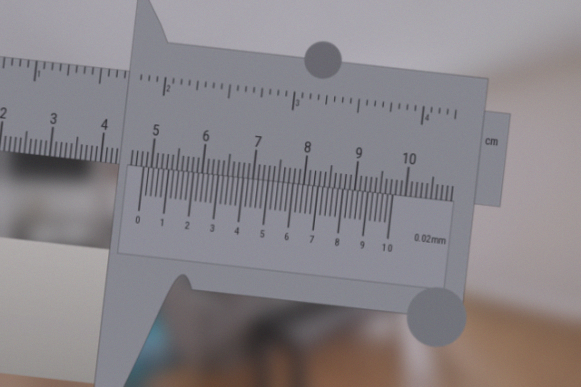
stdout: 48.5 mm
